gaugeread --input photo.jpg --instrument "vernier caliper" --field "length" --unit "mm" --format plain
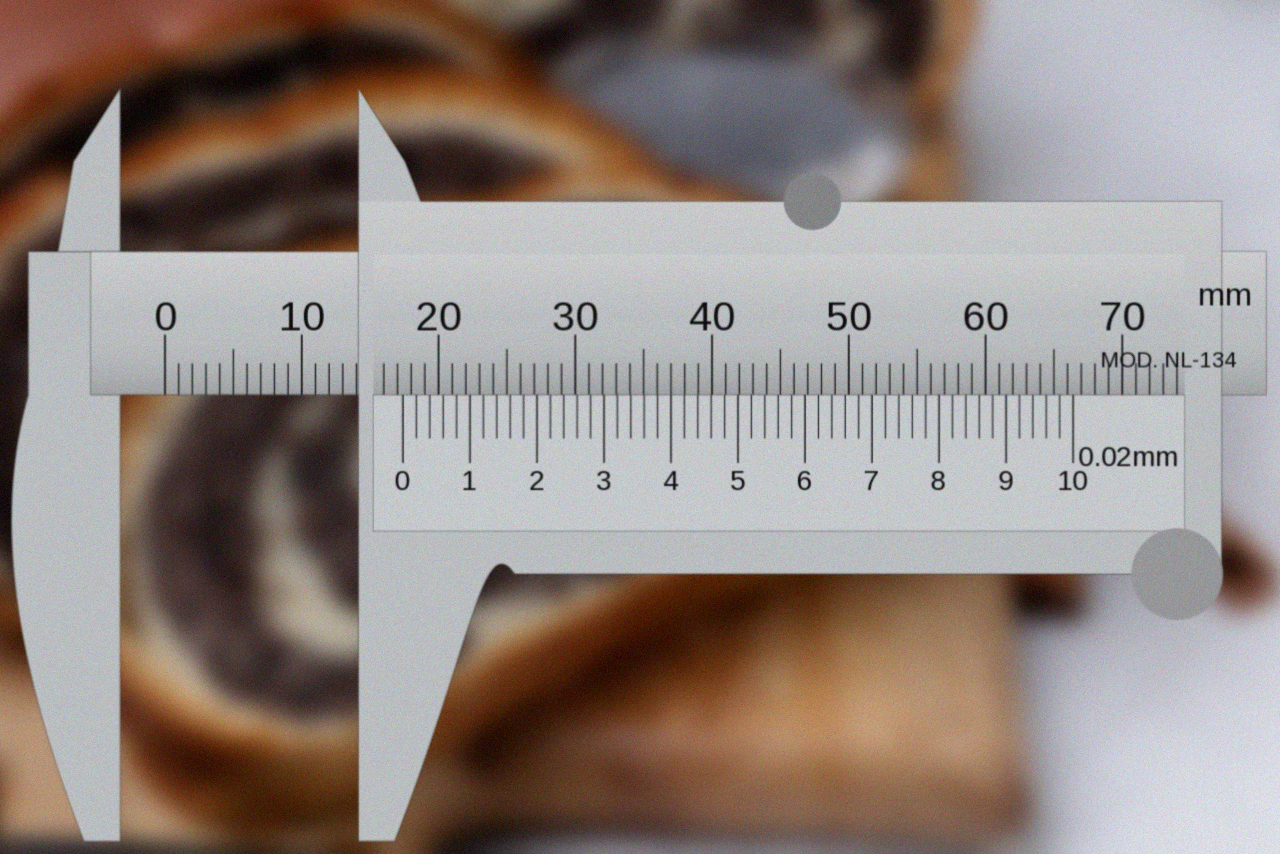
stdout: 17.4 mm
